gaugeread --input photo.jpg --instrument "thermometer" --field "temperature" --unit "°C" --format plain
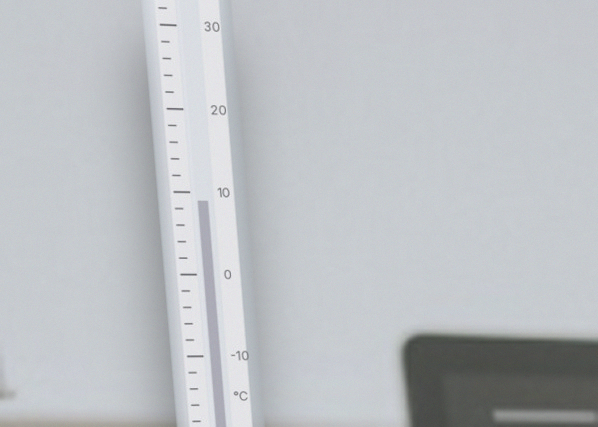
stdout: 9 °C
